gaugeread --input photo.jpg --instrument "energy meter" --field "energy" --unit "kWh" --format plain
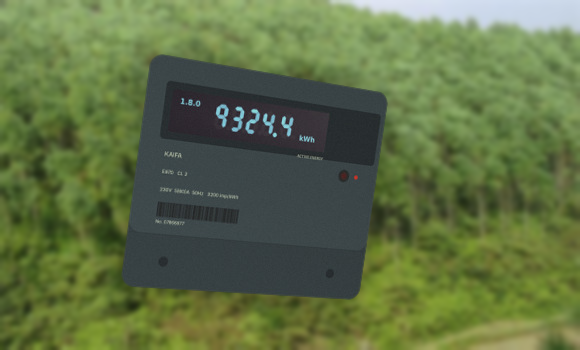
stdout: 9324.4 kWh
